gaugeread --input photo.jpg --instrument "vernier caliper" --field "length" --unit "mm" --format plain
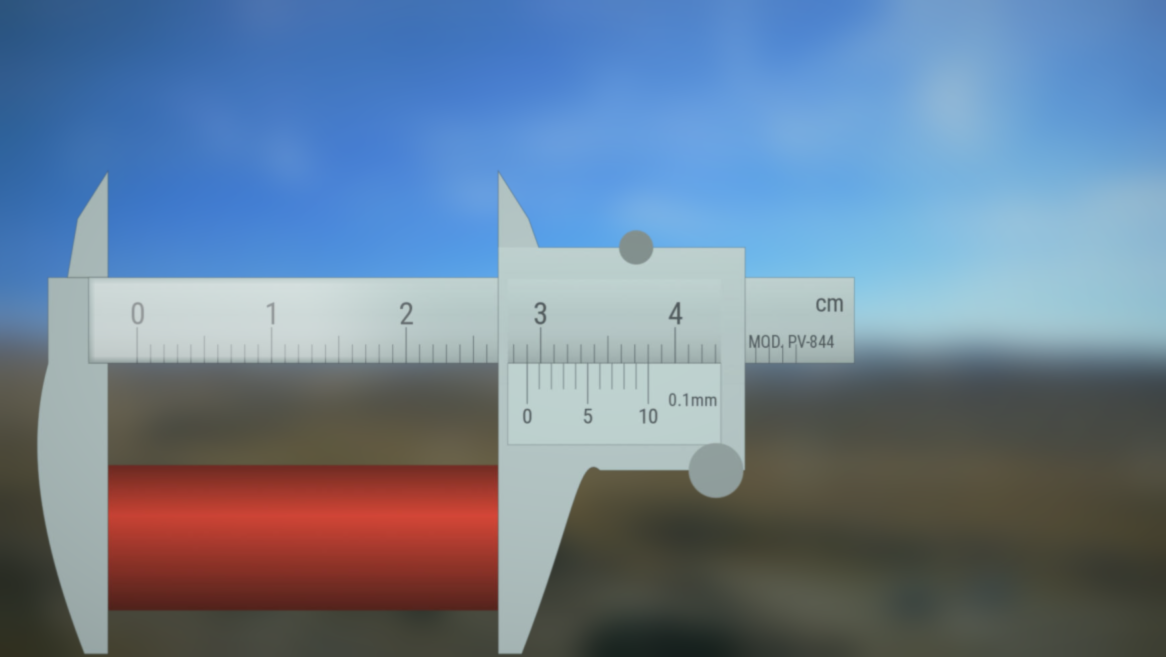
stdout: 29.0 mm
